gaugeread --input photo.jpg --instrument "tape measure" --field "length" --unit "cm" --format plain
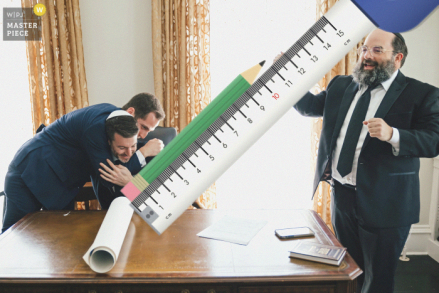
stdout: 11 cm
